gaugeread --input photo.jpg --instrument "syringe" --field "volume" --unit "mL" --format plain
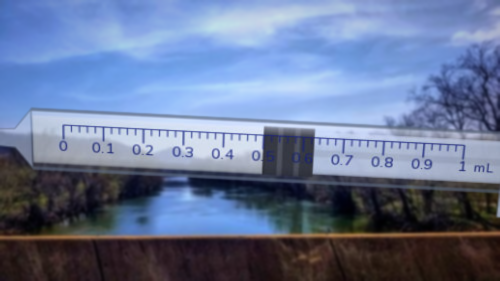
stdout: 0.5 mL
